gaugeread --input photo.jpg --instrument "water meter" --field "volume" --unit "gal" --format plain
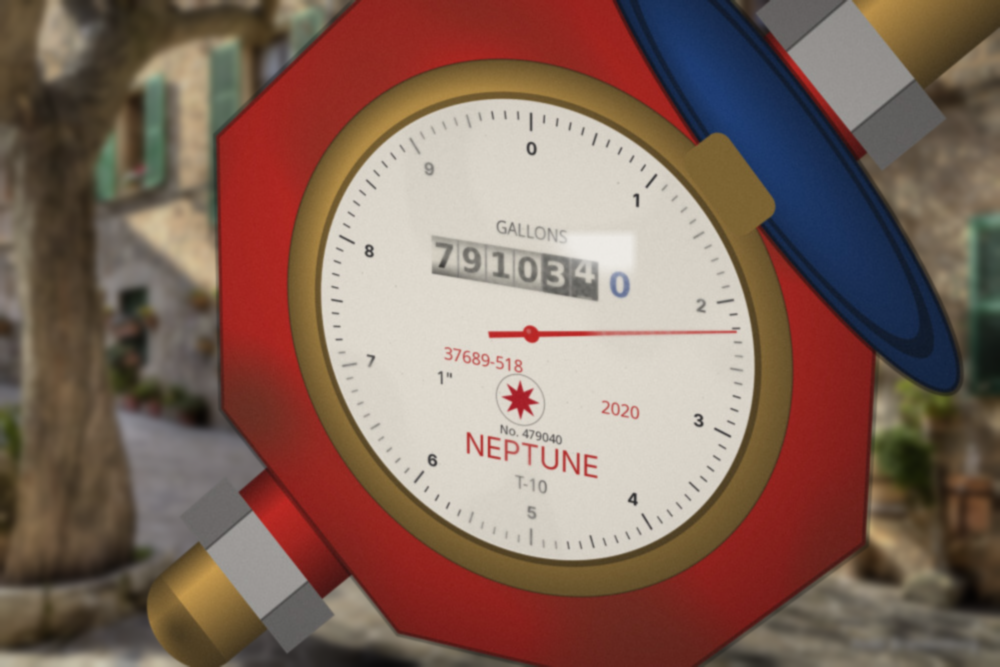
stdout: 7910342.2 gal
